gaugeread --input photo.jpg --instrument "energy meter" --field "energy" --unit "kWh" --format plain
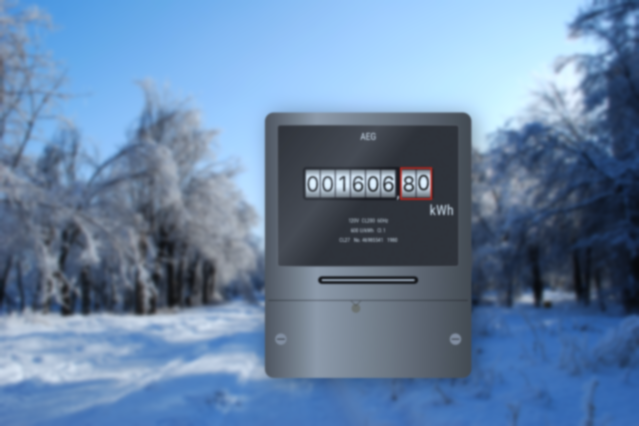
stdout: 1606.80 kWh
